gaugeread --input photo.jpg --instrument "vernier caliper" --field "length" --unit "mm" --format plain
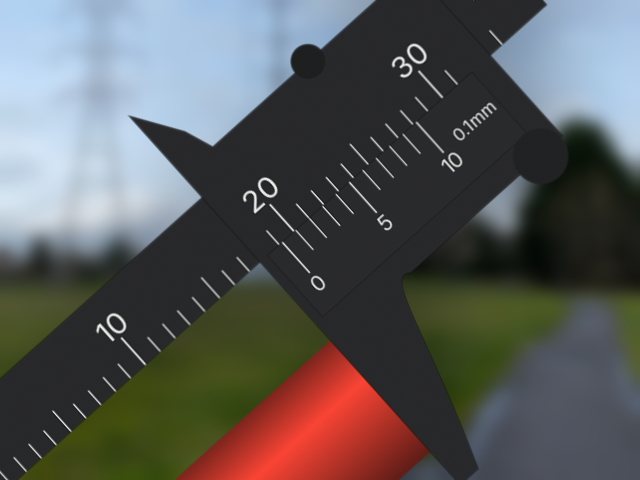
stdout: 19.2 mm
